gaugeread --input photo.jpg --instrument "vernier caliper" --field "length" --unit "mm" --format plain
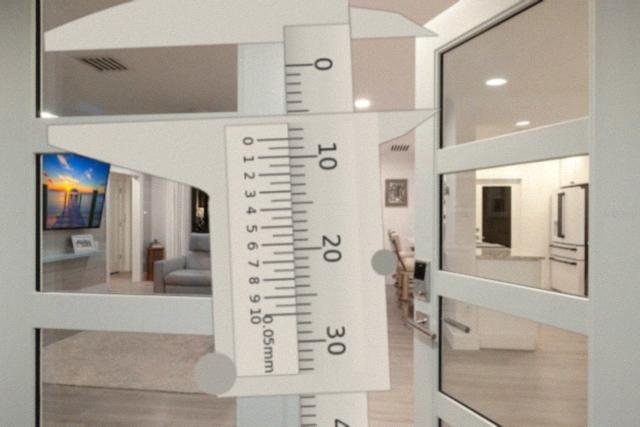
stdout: 8.0 mm
